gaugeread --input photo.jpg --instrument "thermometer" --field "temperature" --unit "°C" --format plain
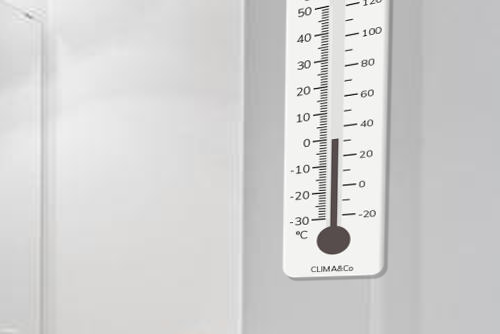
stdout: 0 °C
